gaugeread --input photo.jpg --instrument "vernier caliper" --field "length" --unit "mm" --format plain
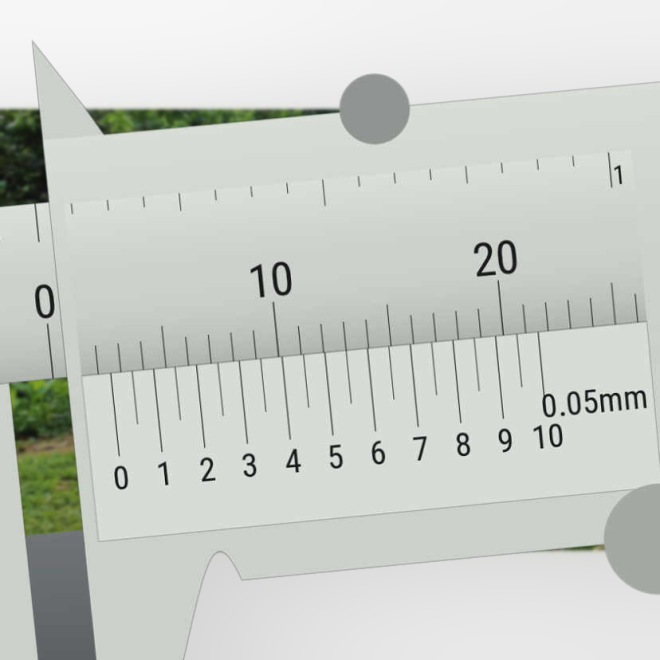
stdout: 2.55 mm
